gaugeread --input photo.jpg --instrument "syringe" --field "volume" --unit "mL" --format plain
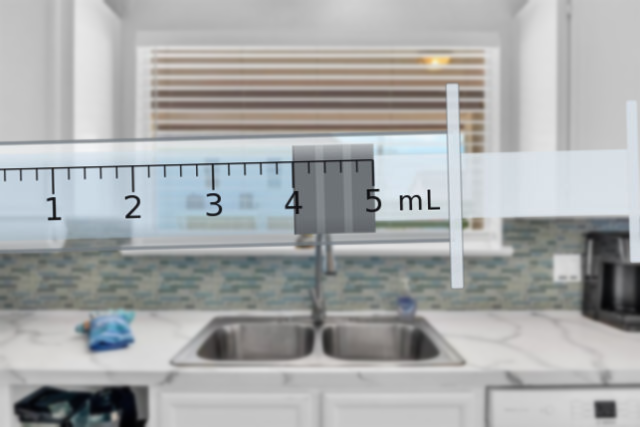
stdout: 4 mL
